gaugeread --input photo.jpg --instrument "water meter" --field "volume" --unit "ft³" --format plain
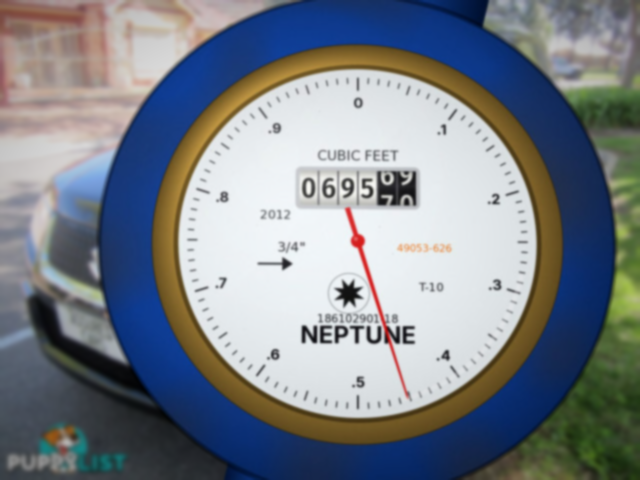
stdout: 69569.45 ft³
